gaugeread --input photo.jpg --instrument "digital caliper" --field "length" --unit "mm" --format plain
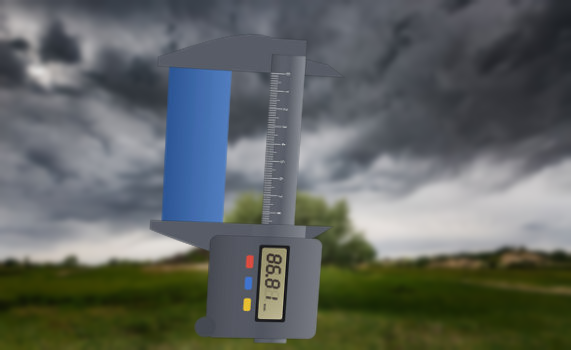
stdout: 86.81 mm
